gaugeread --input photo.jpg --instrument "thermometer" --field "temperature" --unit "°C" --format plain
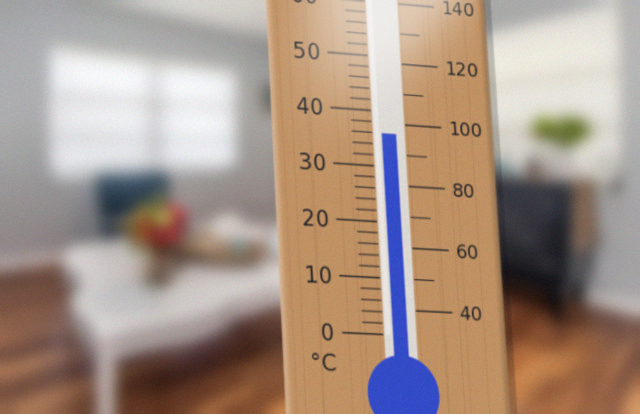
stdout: 36 °C
